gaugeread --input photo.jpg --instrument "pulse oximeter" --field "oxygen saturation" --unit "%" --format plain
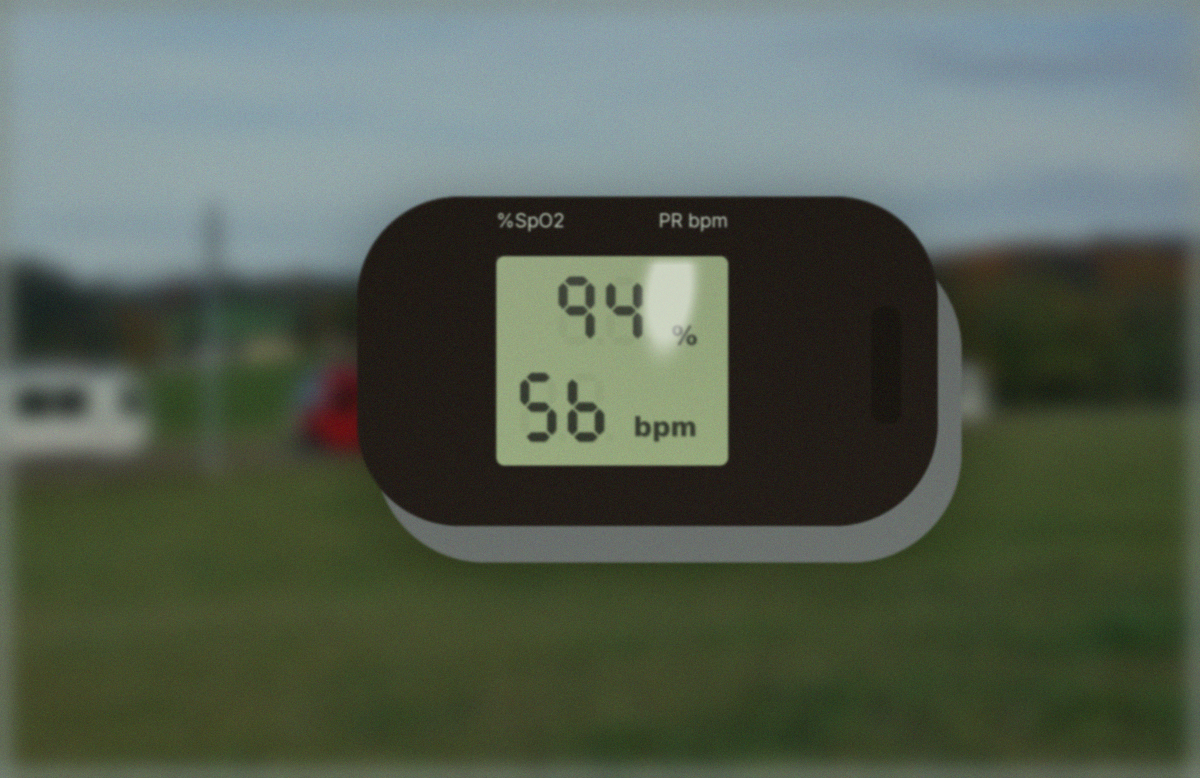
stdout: 94 %
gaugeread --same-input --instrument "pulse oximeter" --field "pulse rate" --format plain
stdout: 56 bpm
